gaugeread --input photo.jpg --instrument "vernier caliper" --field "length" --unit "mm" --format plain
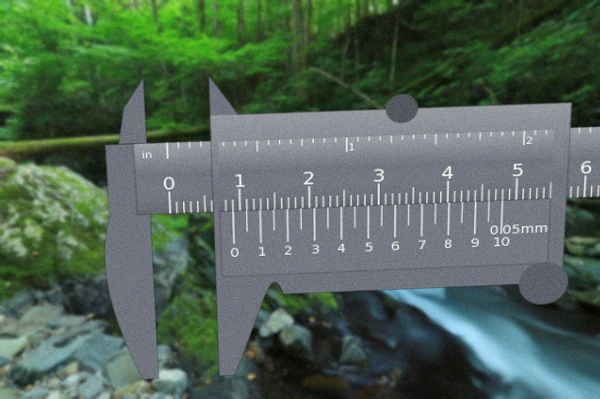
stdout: 9.0 mm
